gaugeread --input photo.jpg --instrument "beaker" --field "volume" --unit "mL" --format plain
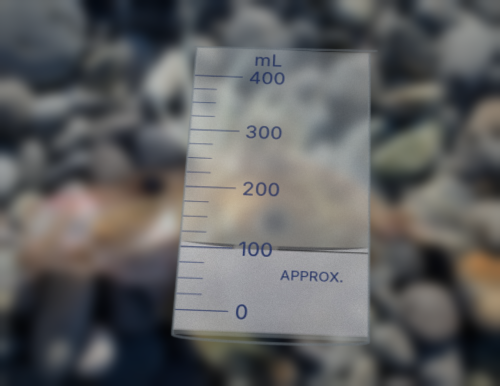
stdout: 100 mL
